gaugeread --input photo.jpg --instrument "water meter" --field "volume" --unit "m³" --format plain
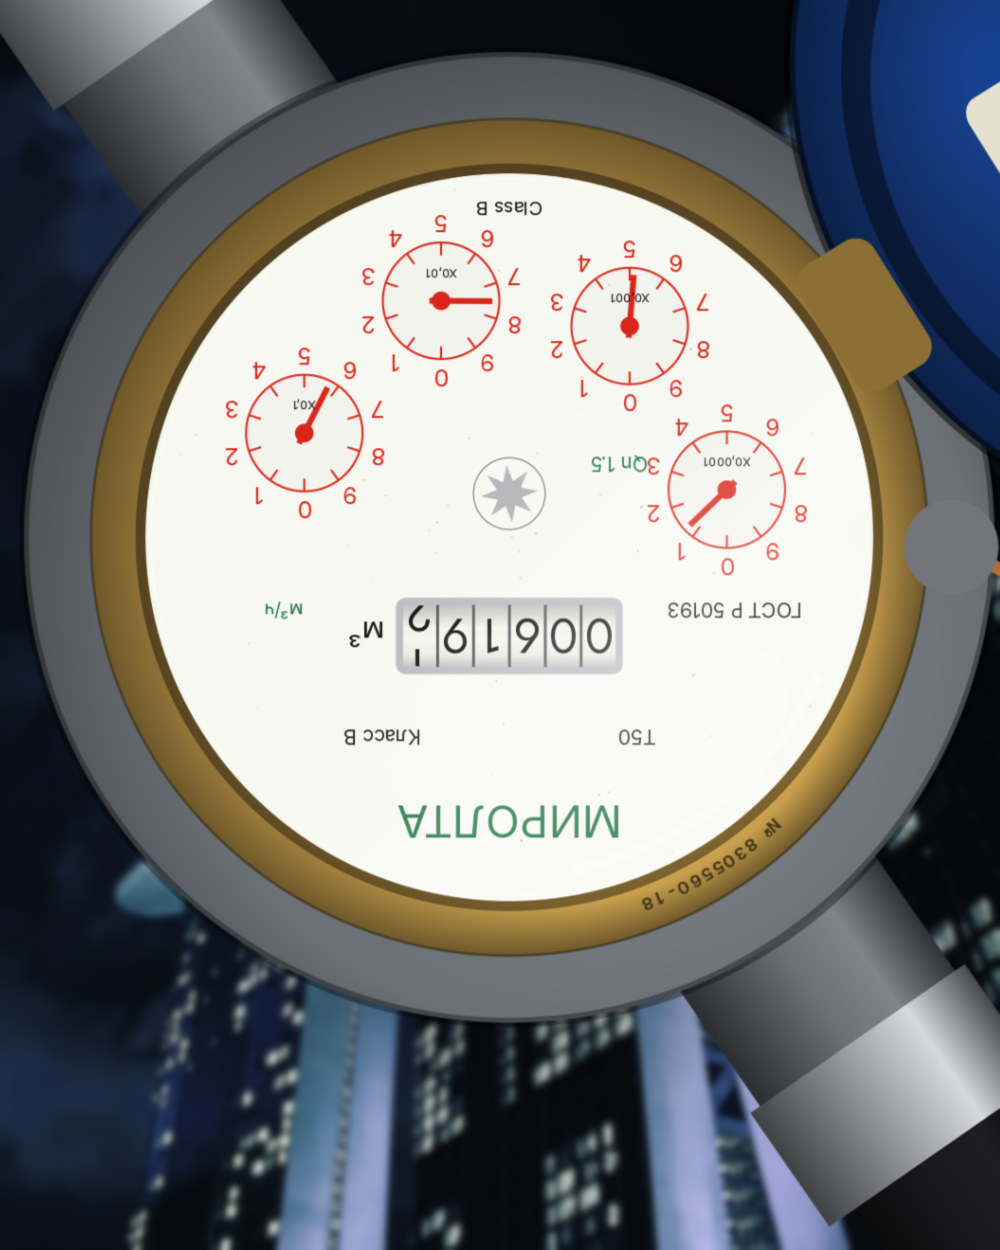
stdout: 6191.5751 m³
